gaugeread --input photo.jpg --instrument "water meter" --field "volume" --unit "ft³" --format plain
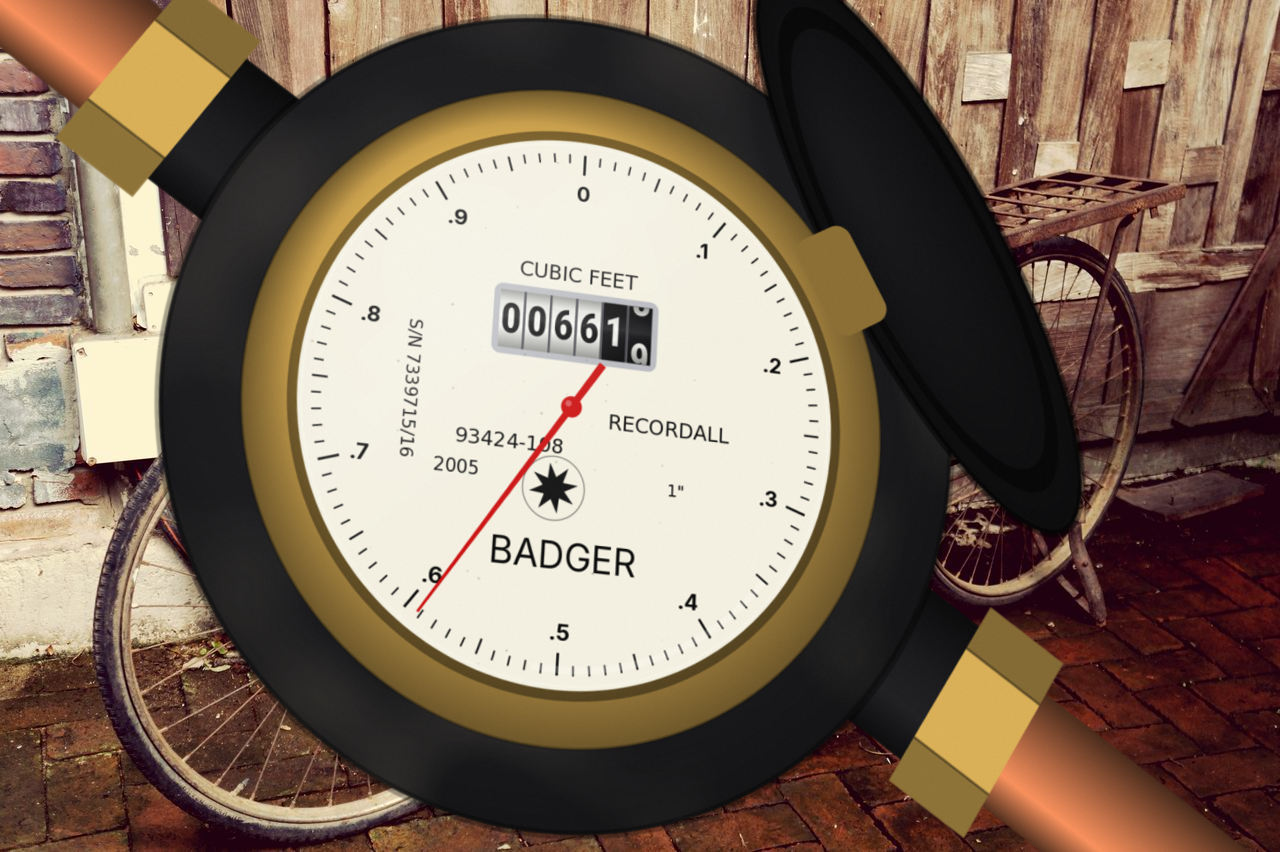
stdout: 6618.59 ft³
